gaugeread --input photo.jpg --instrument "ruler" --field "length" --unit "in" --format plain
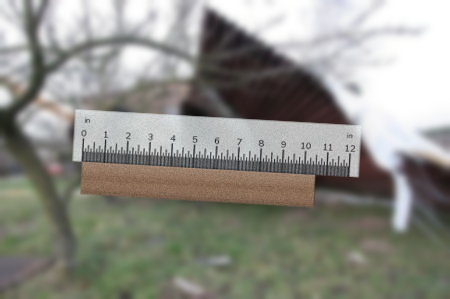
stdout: 10.5 in
